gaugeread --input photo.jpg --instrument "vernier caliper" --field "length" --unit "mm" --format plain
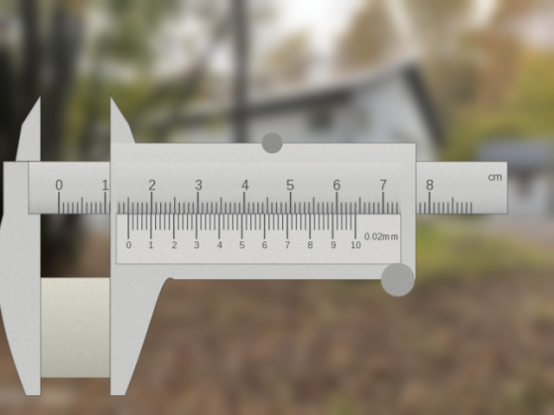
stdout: 15.0 mm
